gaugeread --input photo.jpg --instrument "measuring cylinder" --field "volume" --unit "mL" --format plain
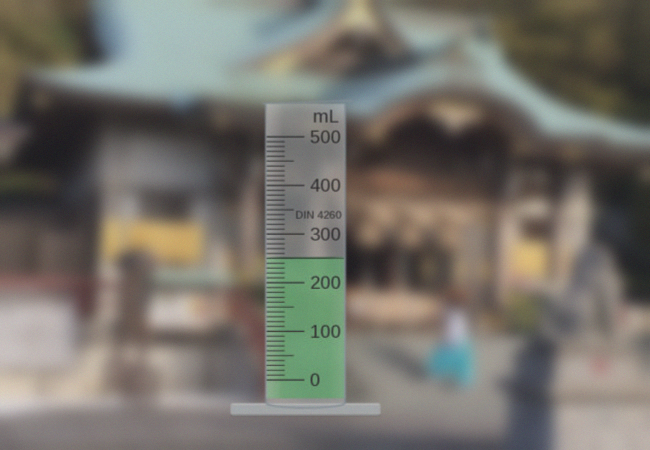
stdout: 250 mL
